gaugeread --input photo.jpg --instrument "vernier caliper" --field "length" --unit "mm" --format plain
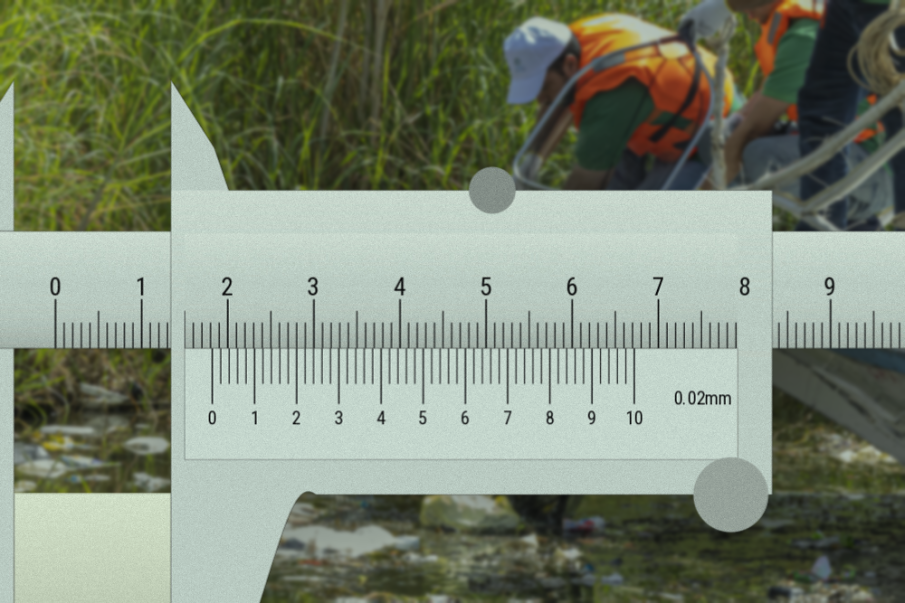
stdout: 18.2 mm
